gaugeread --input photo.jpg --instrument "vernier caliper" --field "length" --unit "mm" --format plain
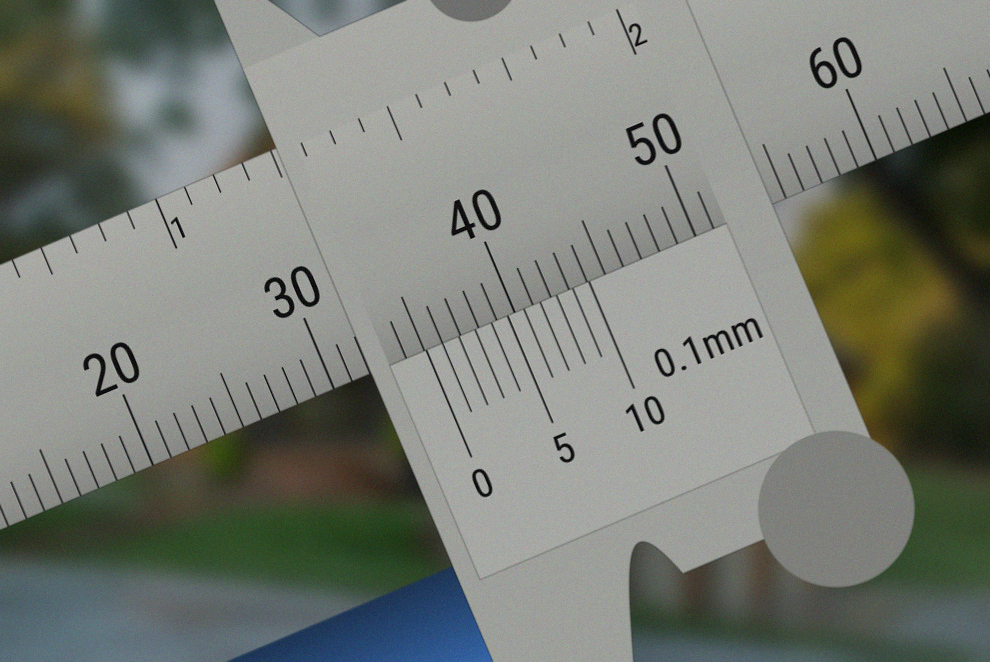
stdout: 35.1 mm
